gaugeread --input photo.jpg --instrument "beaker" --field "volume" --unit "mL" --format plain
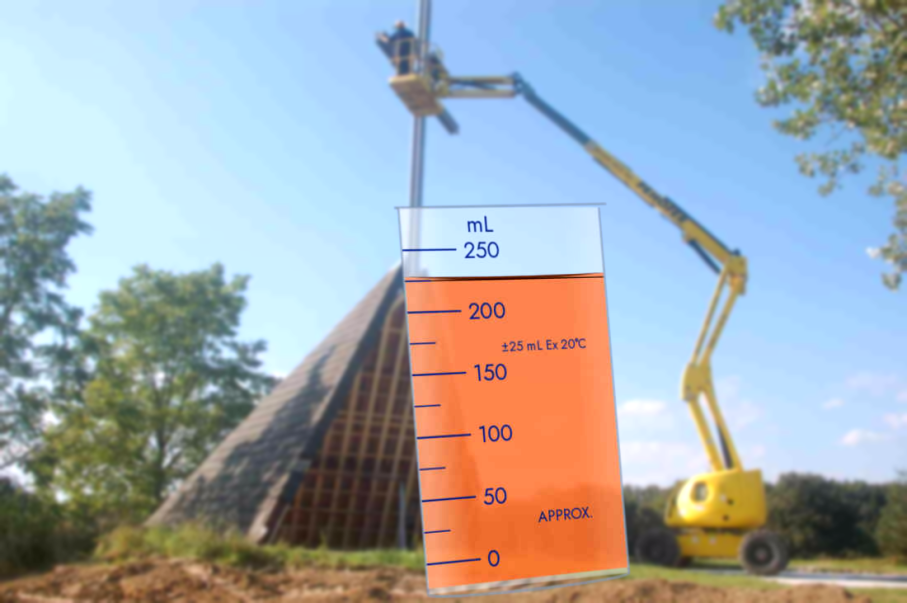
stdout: 225 mL
